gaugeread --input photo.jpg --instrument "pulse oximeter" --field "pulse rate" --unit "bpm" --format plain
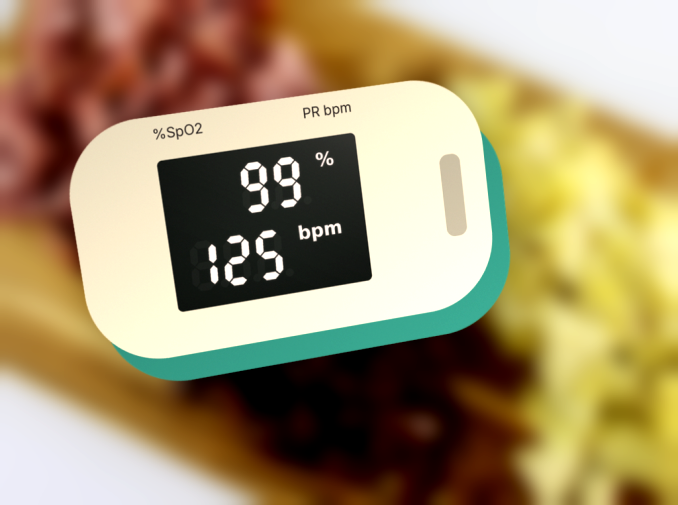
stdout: 125 bpm
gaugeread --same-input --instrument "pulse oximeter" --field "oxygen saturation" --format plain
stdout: 99 %
